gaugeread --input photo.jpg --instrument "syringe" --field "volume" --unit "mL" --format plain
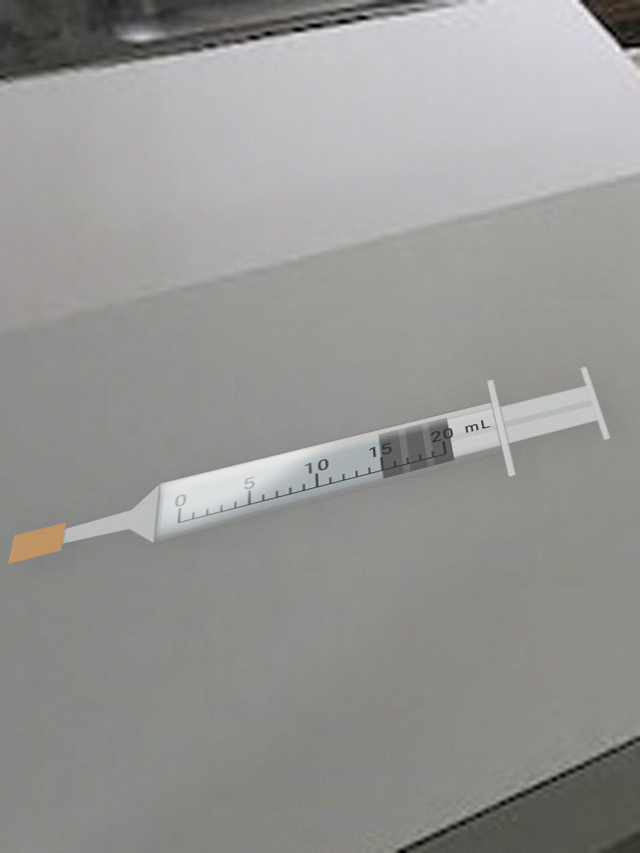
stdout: 15 mL
